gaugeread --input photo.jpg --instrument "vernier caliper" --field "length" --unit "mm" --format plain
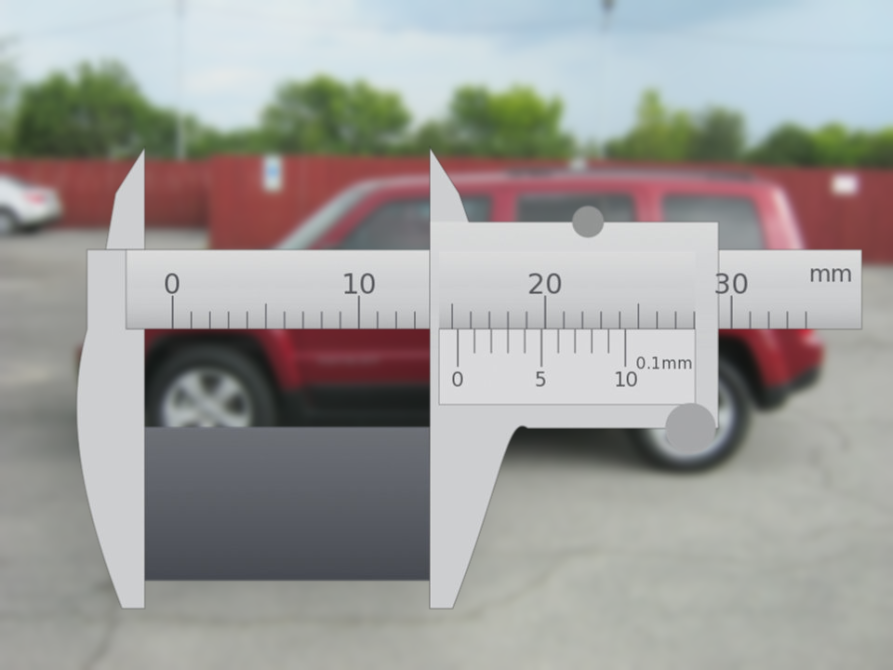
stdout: 15.3 mm
